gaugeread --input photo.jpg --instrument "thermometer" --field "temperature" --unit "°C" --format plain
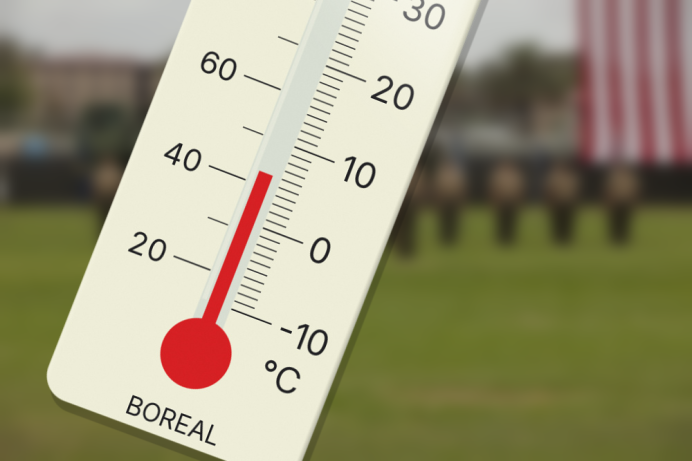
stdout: 6 °C
